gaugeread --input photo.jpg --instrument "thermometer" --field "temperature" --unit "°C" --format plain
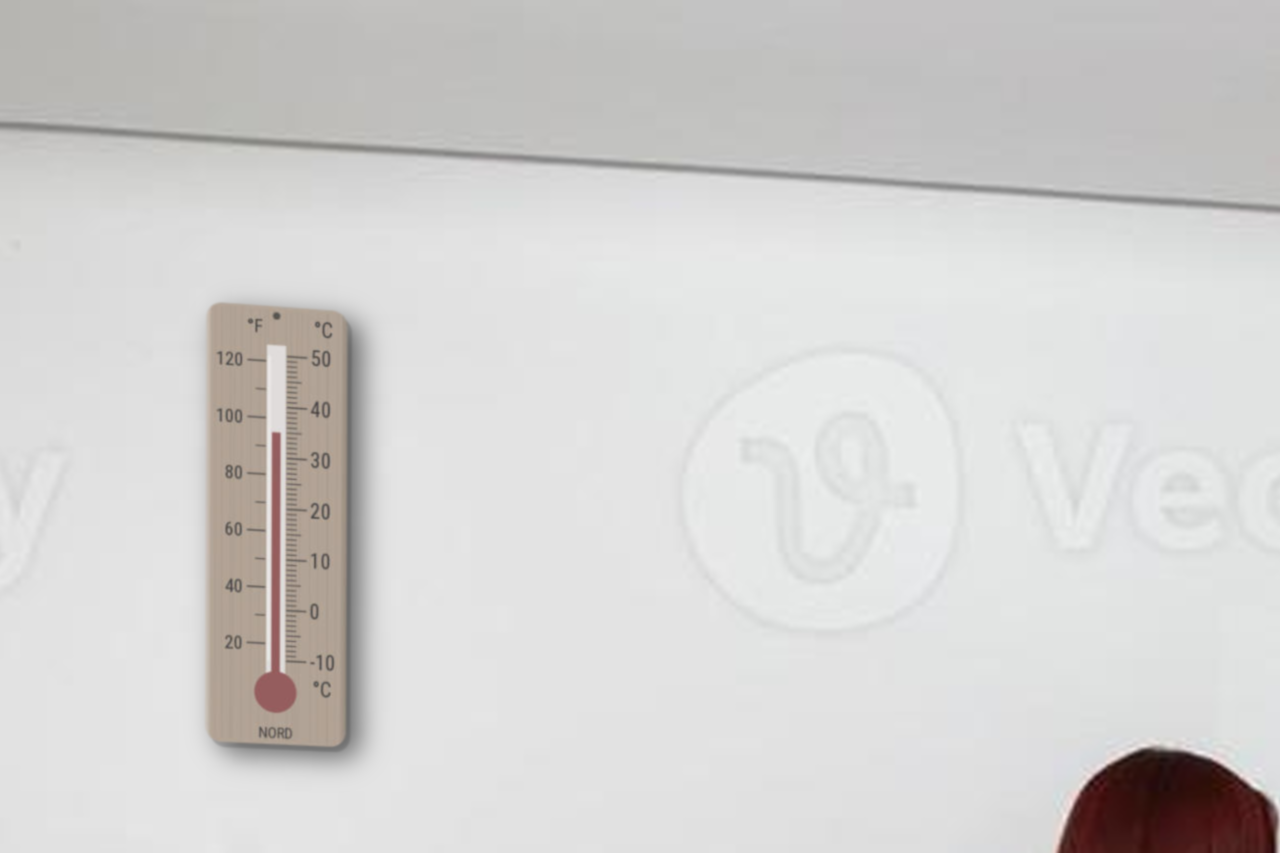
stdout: 35 °C
